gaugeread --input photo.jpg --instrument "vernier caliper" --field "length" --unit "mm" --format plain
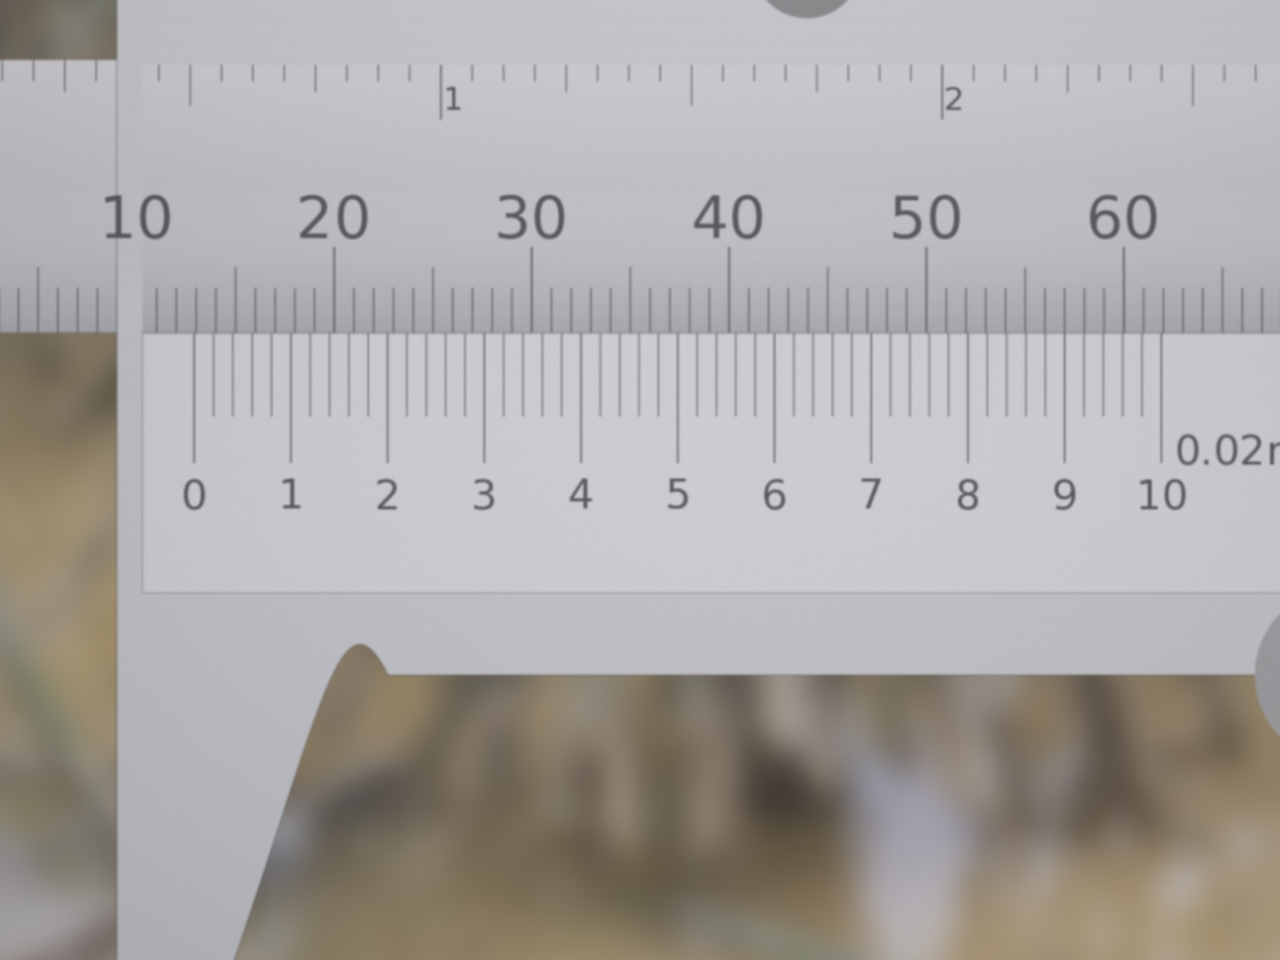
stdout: 12.9 mm
